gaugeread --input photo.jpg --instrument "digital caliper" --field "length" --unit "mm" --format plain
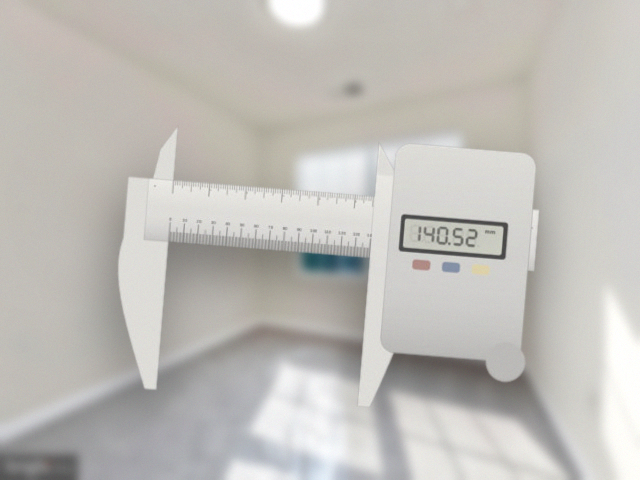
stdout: 140.52 mm
